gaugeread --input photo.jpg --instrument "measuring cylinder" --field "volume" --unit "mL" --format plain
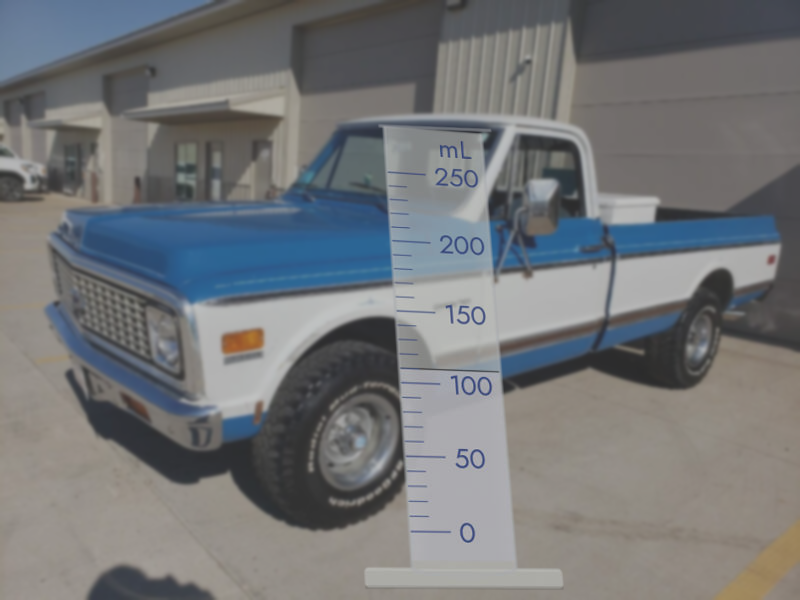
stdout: 110 mL
